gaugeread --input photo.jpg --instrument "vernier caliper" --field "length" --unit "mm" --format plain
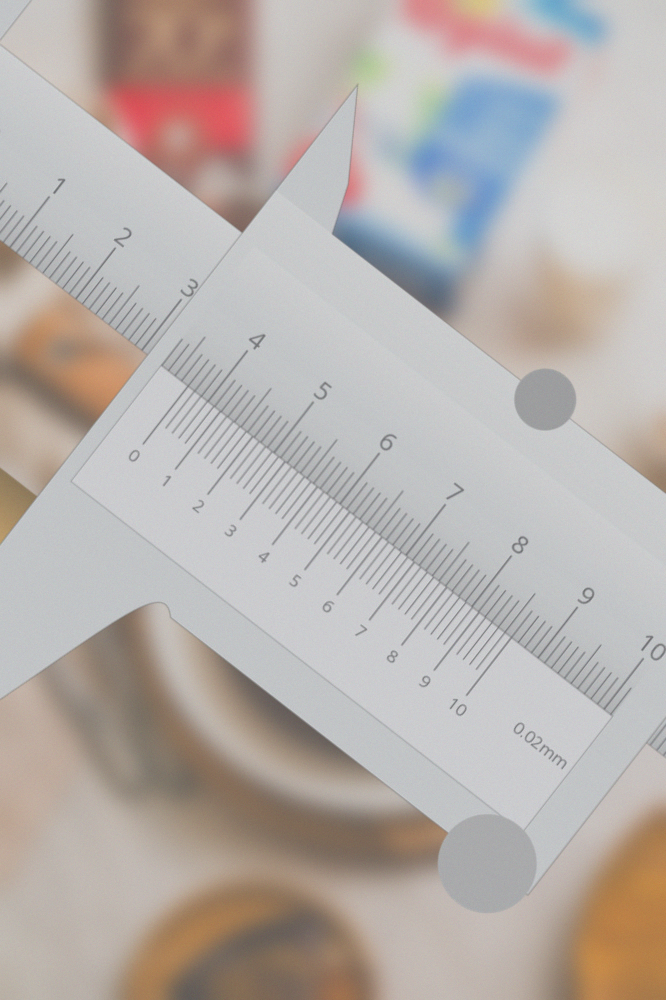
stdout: 37.0 mm
